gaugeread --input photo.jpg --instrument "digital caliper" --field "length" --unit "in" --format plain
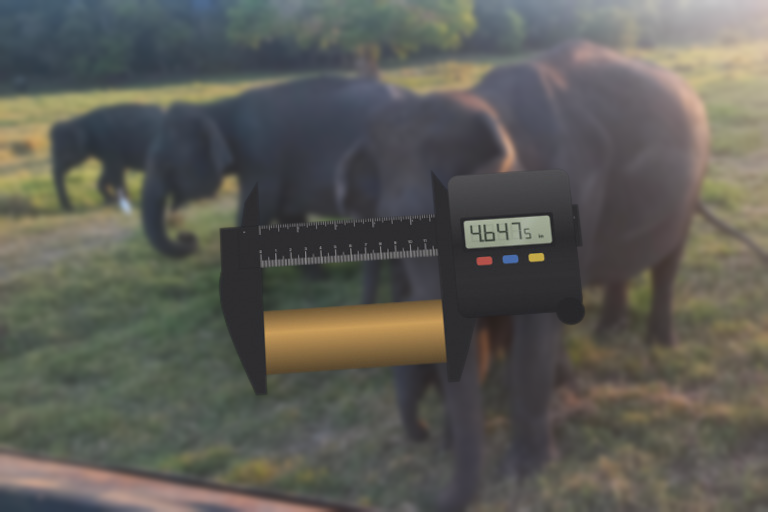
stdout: 4.6475 in
